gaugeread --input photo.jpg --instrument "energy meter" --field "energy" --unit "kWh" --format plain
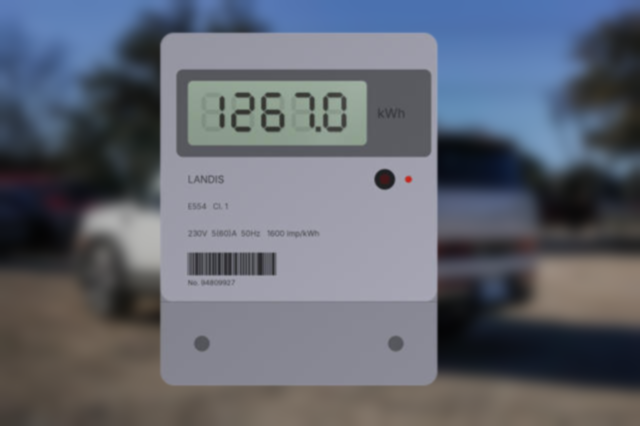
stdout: 1267.0 kWh
